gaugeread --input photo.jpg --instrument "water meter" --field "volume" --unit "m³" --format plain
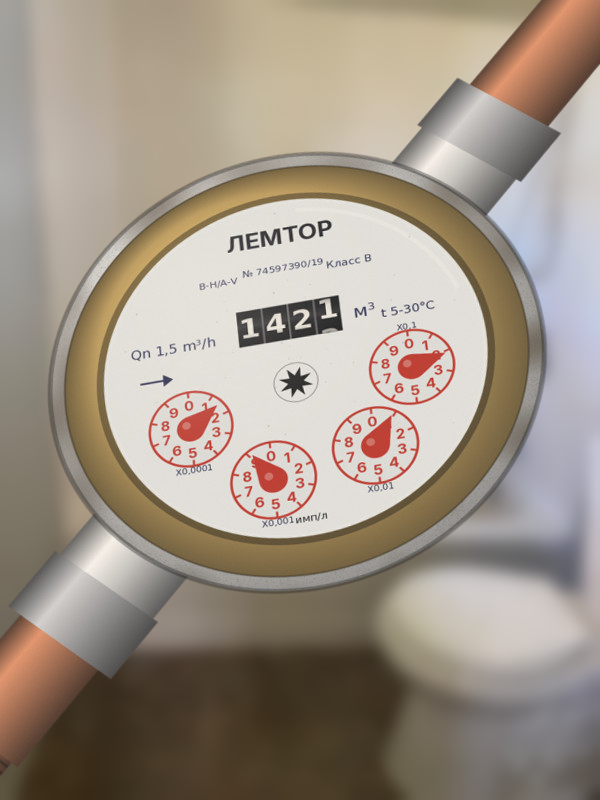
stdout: 1421.2091 m³
